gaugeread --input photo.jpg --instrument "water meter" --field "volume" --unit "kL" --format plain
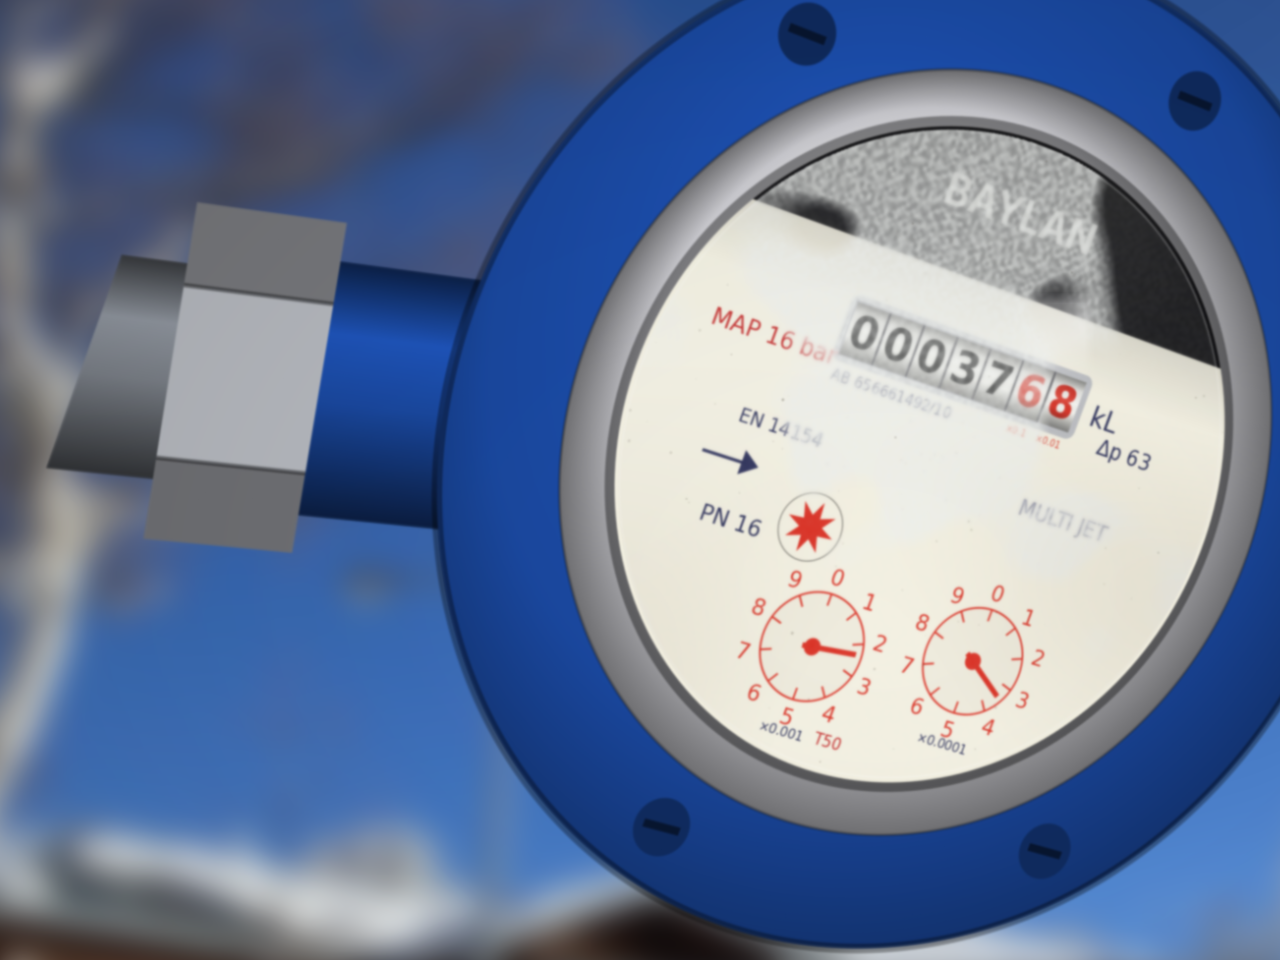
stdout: 37.6823 kL
